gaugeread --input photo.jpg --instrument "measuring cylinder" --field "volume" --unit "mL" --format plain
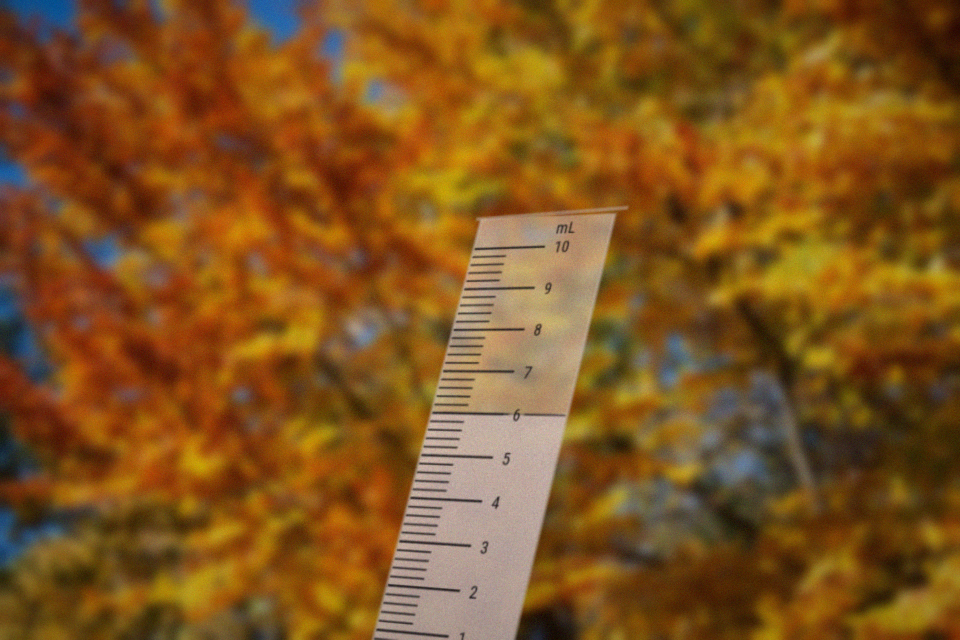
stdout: 6 mL
